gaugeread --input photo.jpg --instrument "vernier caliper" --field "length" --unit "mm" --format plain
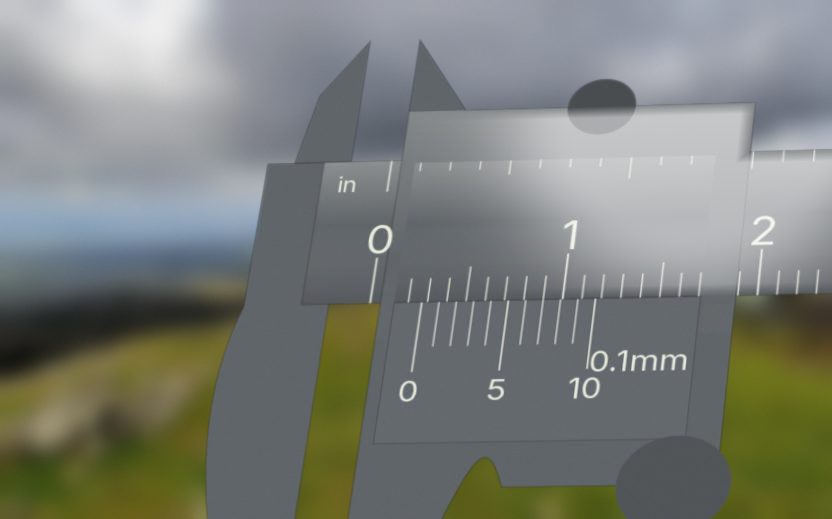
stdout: 2.7 mm
